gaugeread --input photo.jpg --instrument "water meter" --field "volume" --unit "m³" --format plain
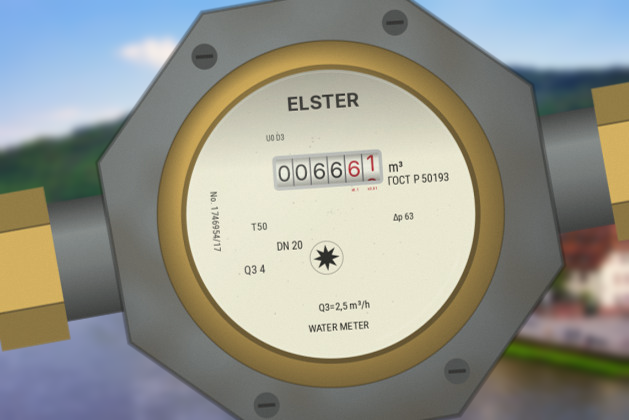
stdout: 66.61 m³
